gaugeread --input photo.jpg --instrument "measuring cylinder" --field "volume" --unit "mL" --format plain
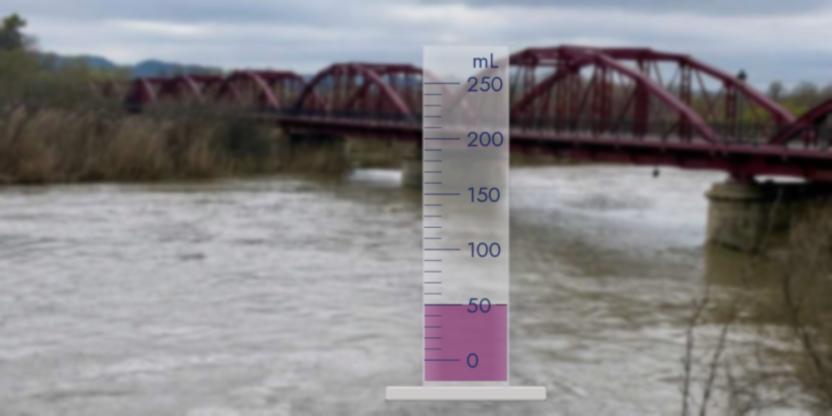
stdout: 50 mL
